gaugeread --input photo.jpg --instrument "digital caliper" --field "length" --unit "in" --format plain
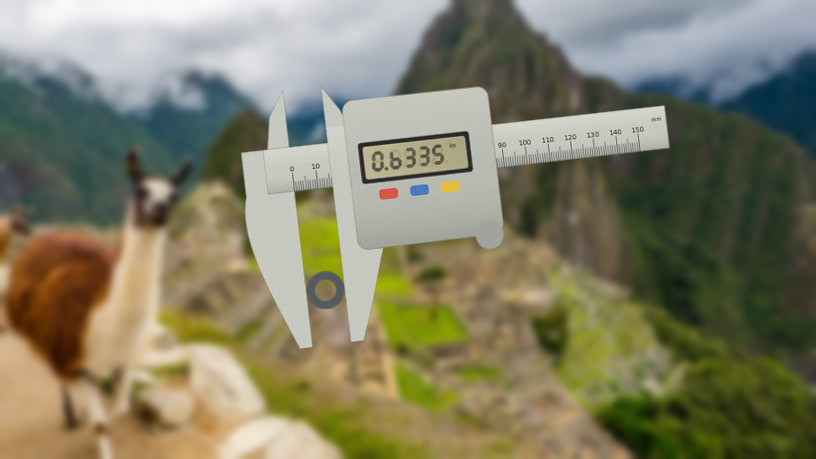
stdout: 0.6335 in
